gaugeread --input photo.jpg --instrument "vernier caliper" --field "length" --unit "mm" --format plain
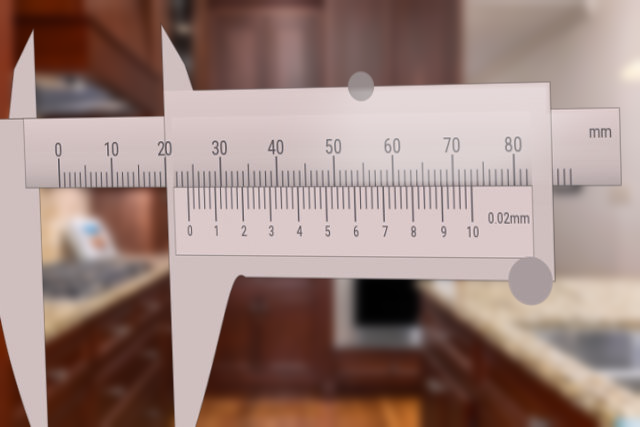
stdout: 24.0 mm
